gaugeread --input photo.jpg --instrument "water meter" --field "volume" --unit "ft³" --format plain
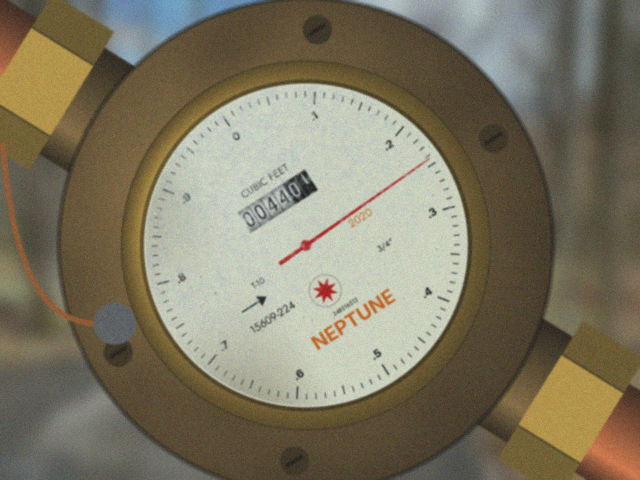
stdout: 4401.24 ft³
